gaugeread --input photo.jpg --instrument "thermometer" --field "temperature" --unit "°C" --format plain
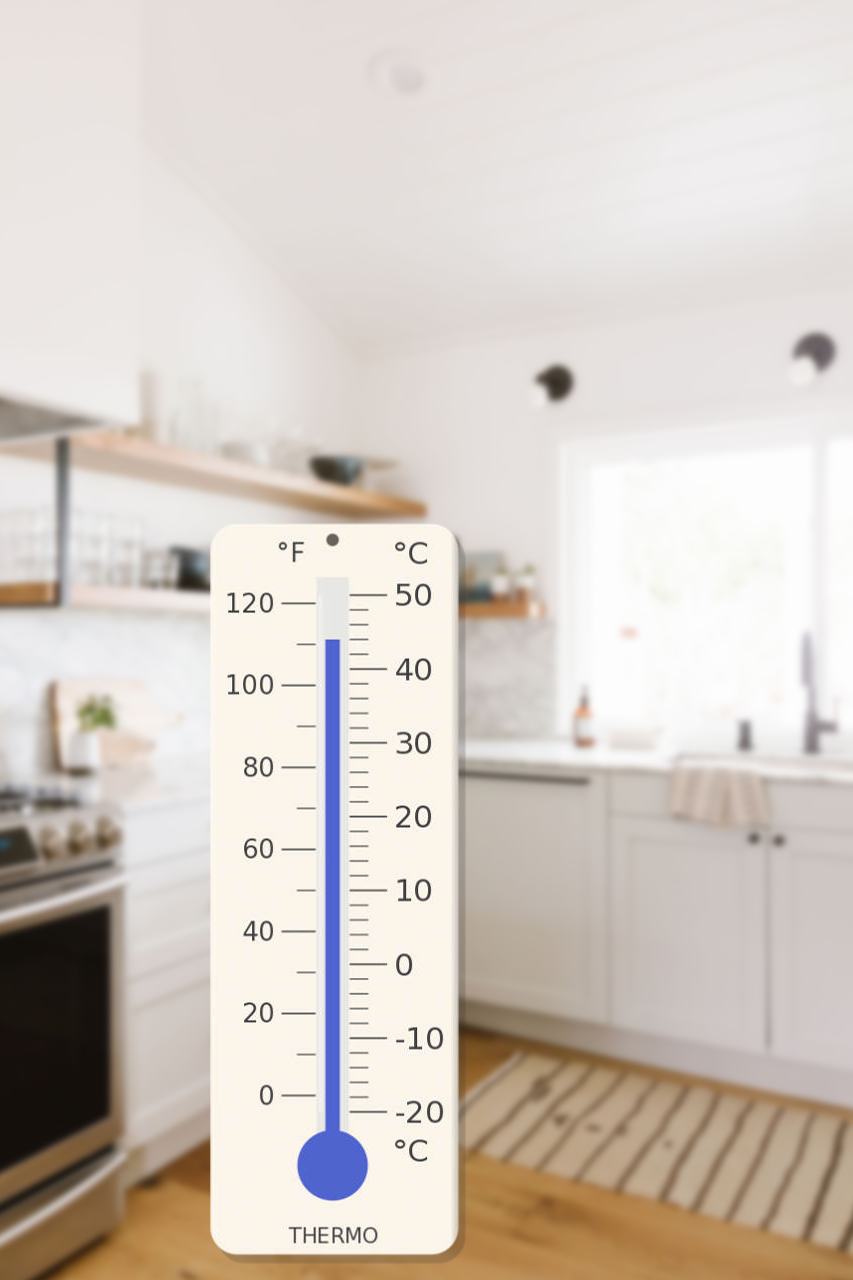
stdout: 44 °C
